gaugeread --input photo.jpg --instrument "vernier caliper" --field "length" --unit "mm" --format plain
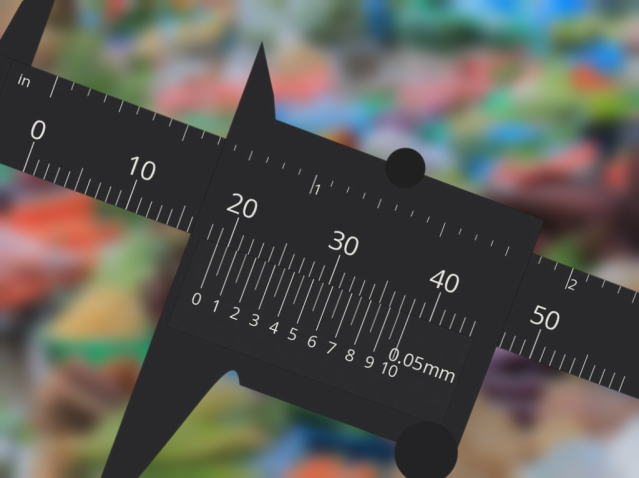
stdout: 19.0 mm
